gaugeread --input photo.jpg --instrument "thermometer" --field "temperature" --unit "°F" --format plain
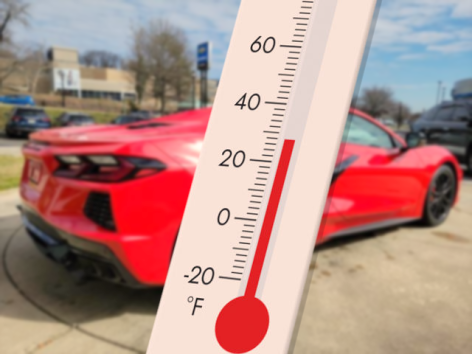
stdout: 28 °F
